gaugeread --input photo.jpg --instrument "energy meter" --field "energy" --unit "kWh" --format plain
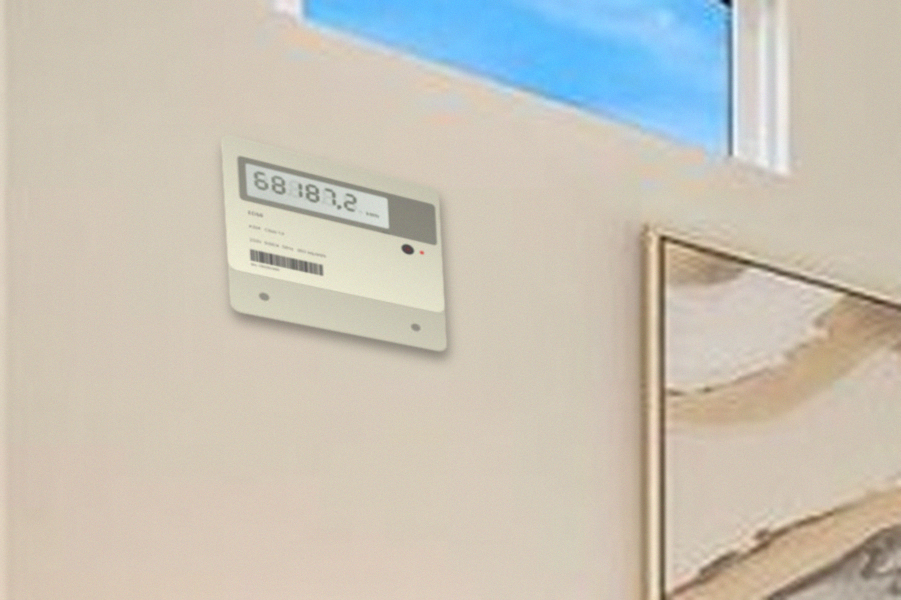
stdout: 68187.2 kWh
